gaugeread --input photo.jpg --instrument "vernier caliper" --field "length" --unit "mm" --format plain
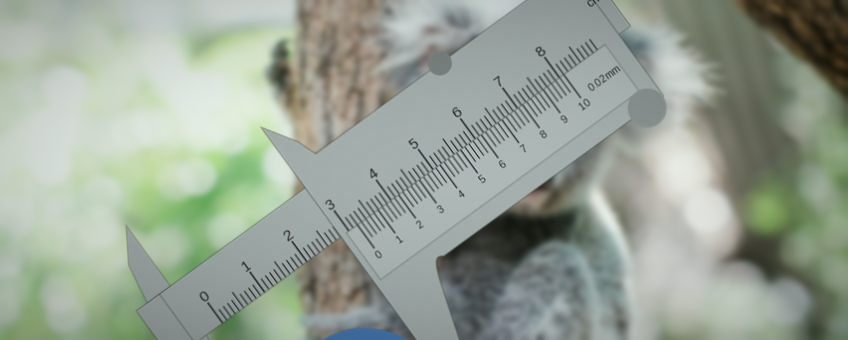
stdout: 32.0 mm
